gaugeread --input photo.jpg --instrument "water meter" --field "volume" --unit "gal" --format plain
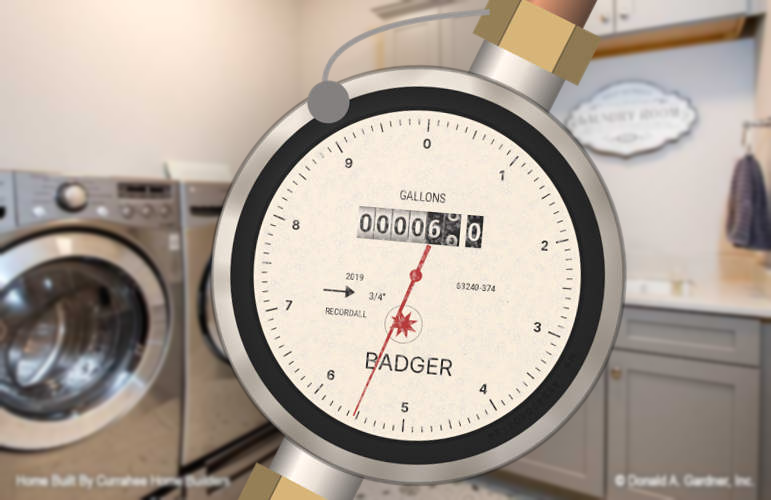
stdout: 685.5 gal
